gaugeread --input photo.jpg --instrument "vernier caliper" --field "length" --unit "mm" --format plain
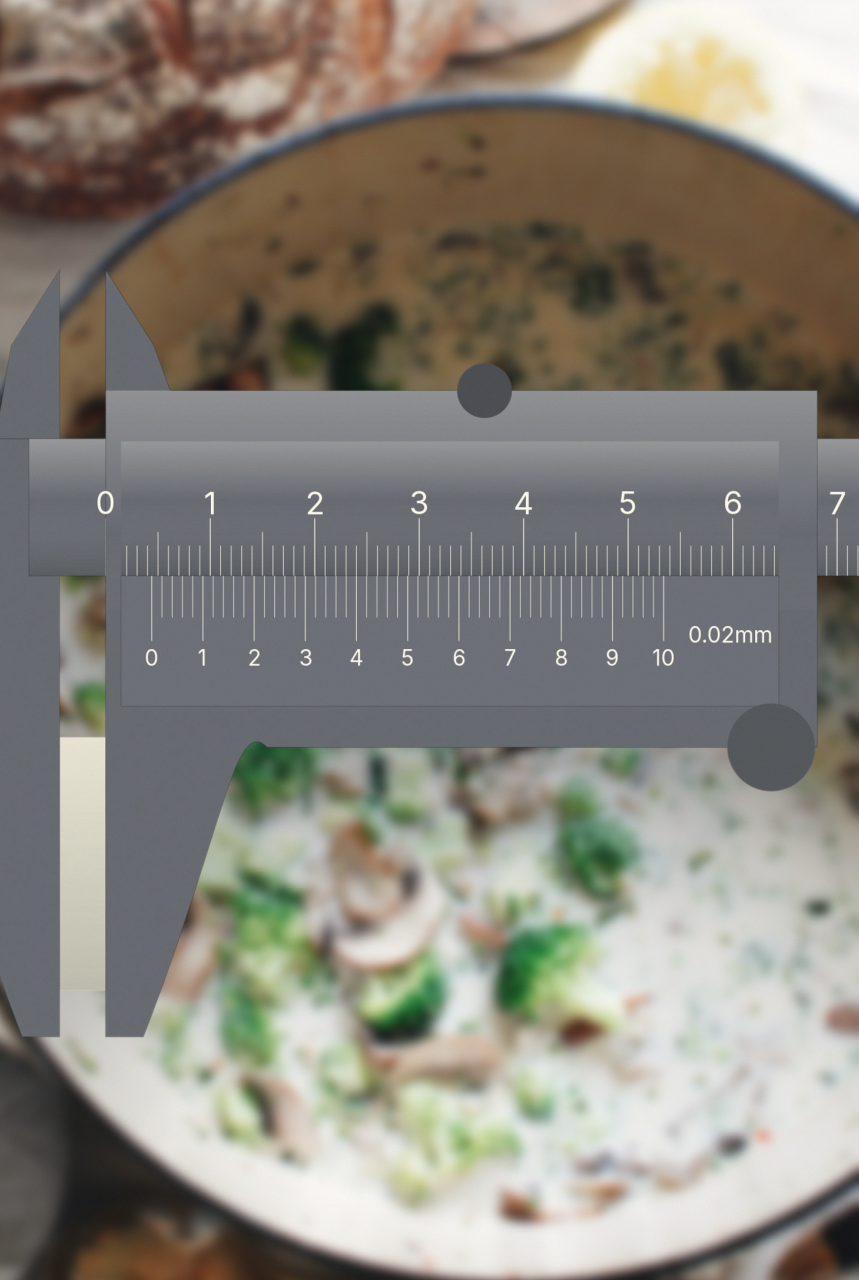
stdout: 4.4 mm
